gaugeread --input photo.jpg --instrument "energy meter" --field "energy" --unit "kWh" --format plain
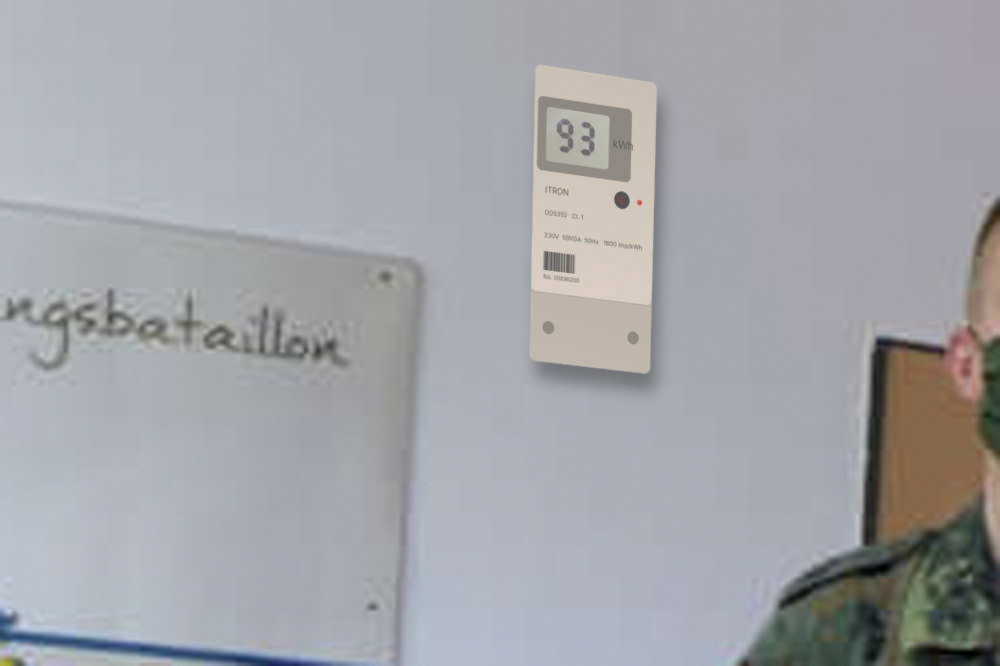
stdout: 93 kWh
